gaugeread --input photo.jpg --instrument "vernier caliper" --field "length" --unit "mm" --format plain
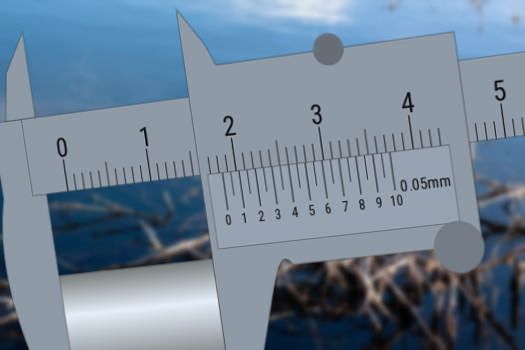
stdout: 18.4 mm
